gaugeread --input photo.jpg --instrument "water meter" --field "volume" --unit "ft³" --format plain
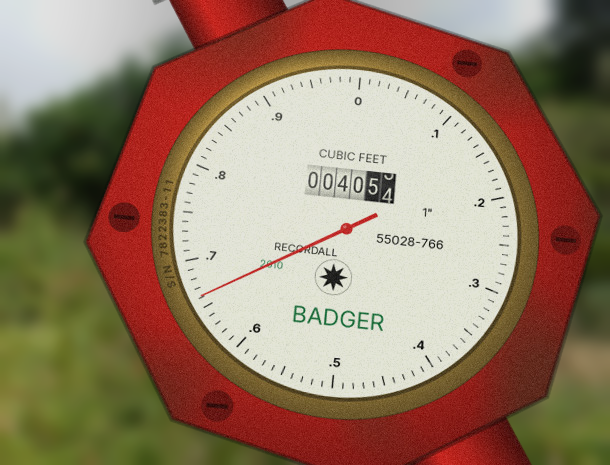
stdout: 4053.66 ft³
